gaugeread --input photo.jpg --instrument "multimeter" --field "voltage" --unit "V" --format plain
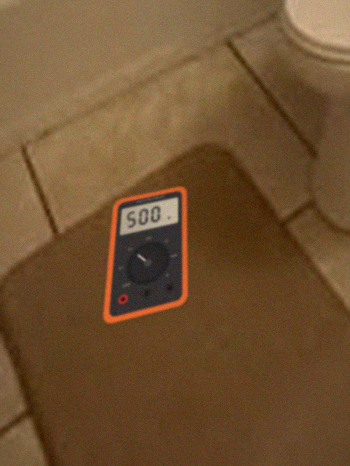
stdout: 500 V
